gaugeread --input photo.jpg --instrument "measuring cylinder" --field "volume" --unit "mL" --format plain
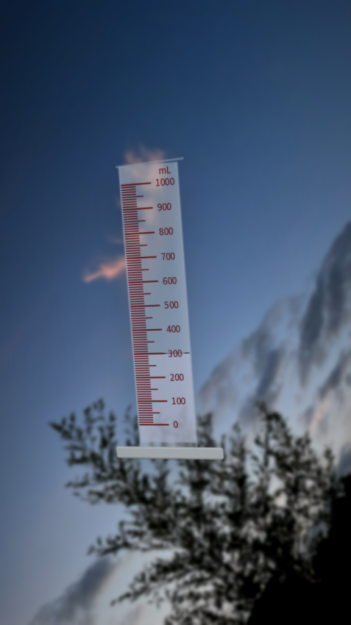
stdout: 300 mL
